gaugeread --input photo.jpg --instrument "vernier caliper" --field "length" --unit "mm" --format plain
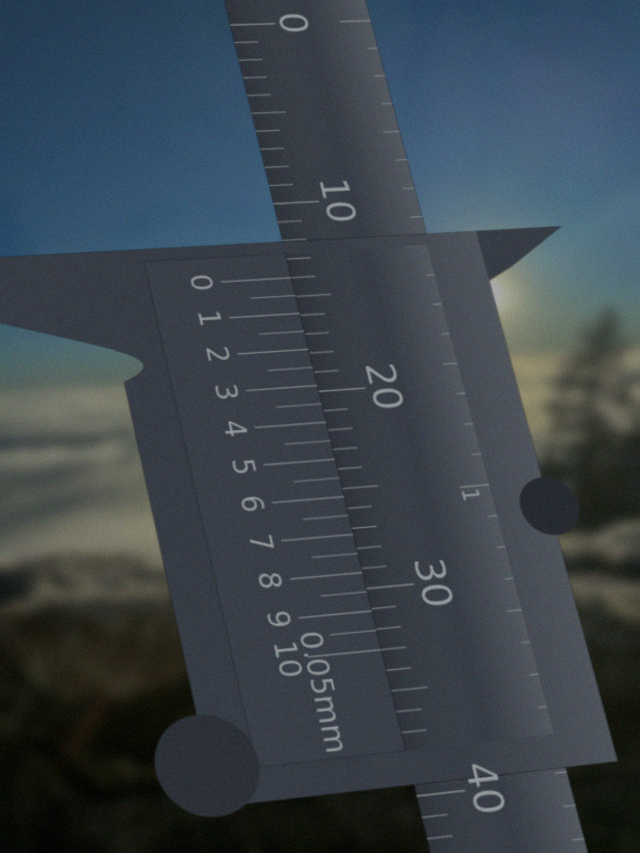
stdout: 14.0 mm
